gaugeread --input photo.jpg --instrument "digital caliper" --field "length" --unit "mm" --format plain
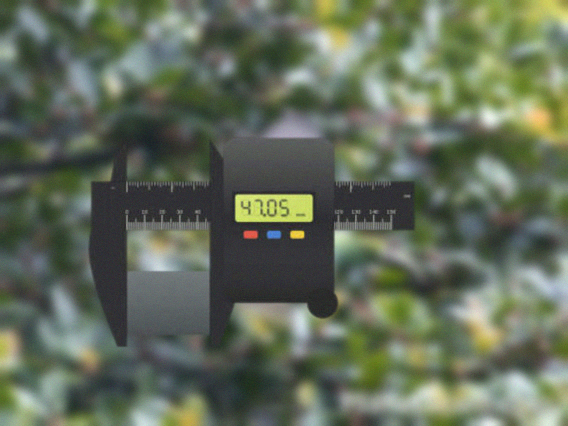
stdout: 47.05 mm
